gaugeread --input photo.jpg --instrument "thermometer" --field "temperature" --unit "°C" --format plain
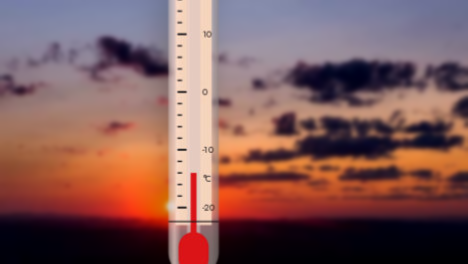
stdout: -14 °C
